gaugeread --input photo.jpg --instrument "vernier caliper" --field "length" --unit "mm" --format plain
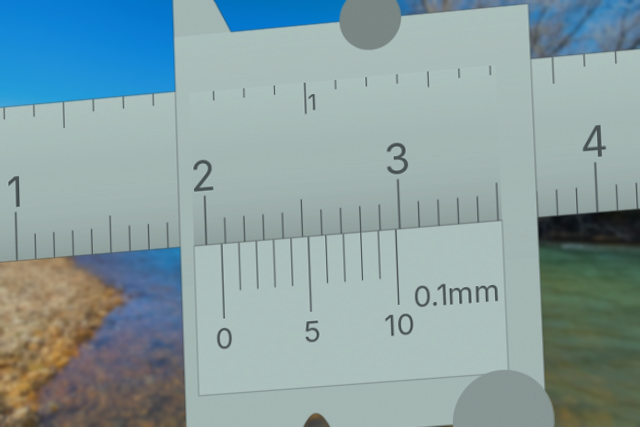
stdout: 20.8 mm
